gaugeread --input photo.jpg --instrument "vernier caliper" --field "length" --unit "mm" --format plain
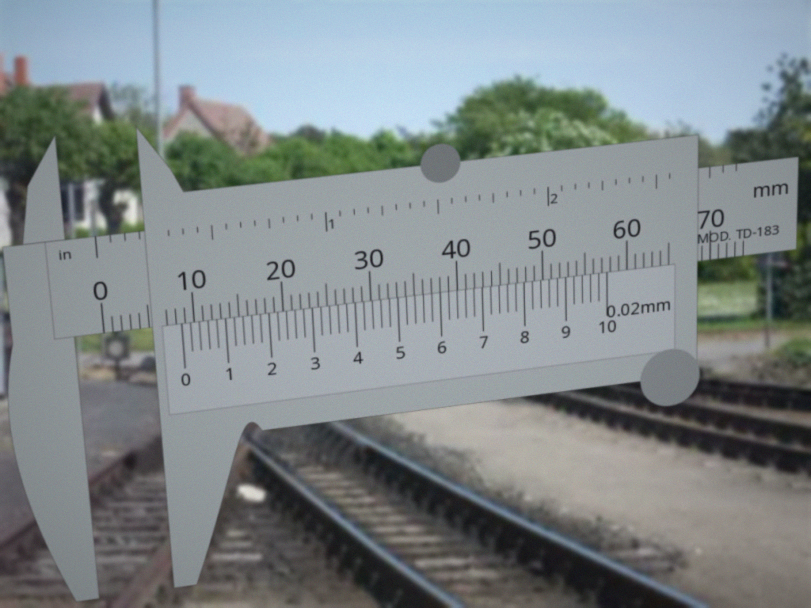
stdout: 8.6 mm
